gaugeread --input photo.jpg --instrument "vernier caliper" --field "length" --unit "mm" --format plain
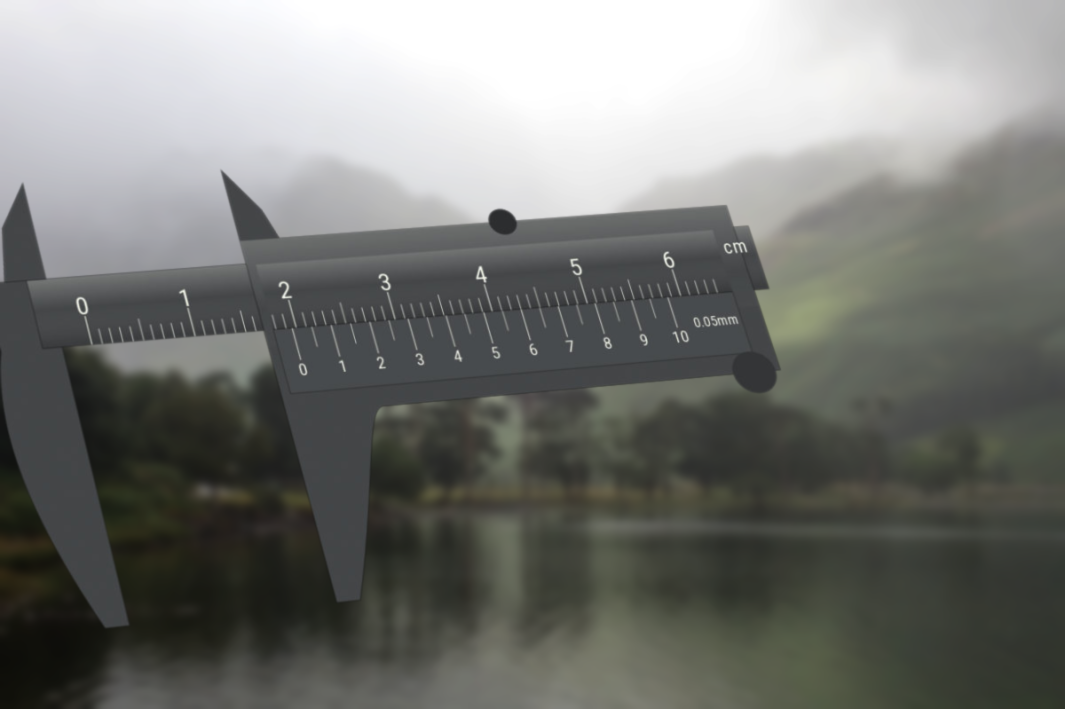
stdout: 19.6 mm
